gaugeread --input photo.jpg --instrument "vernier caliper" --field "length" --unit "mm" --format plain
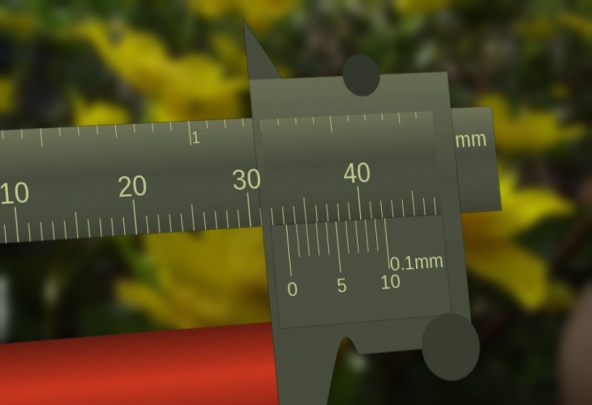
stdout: 33.2 mm
